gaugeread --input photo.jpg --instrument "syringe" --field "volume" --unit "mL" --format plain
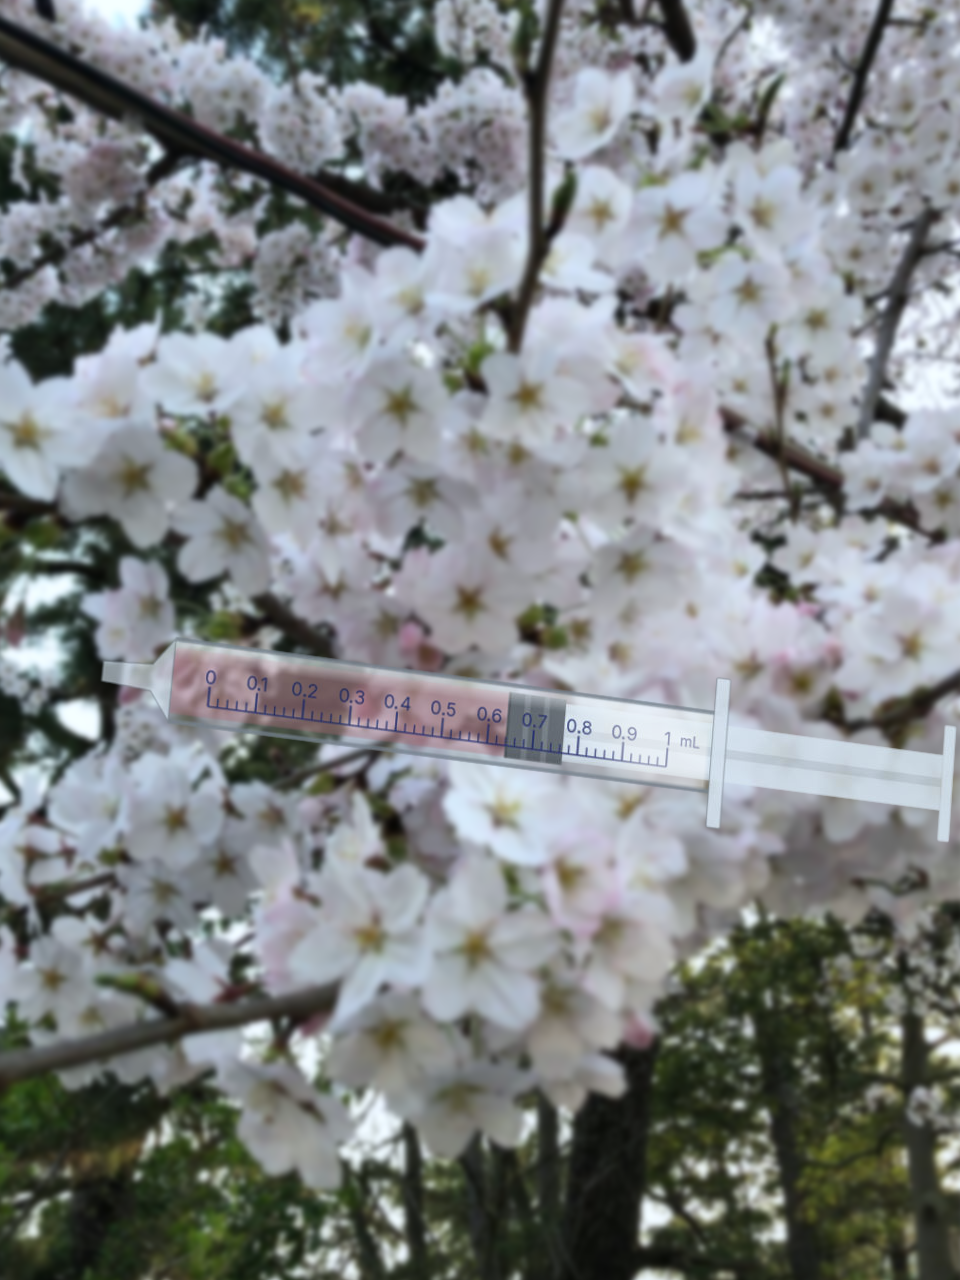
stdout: 0.64 mL
